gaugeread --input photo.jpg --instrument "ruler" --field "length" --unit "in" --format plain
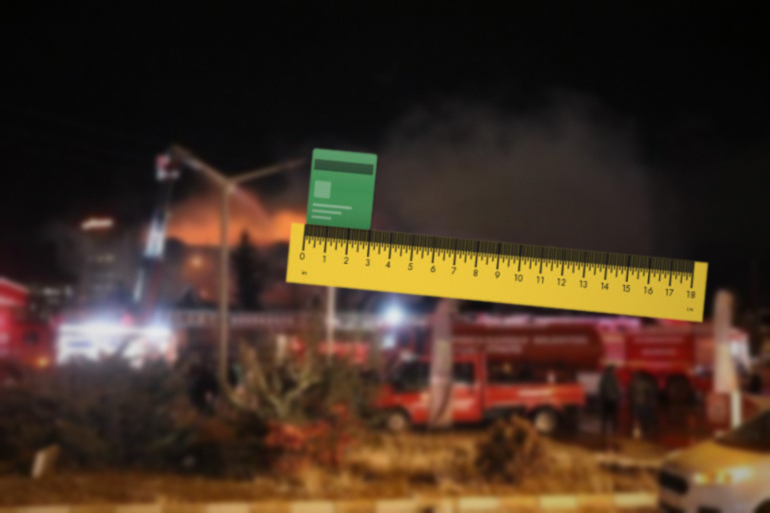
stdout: 3 in
